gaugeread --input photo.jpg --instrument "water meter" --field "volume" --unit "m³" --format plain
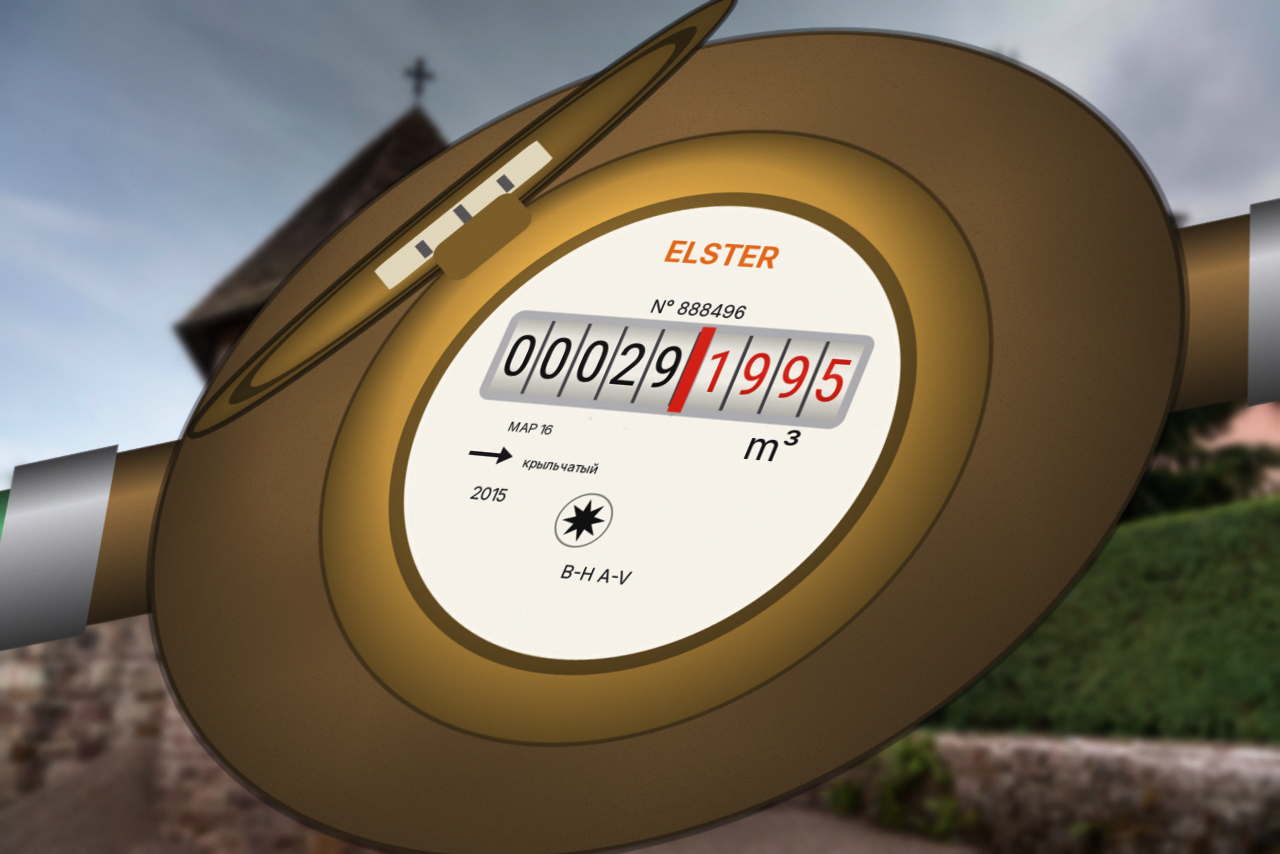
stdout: 29.1995 m³
